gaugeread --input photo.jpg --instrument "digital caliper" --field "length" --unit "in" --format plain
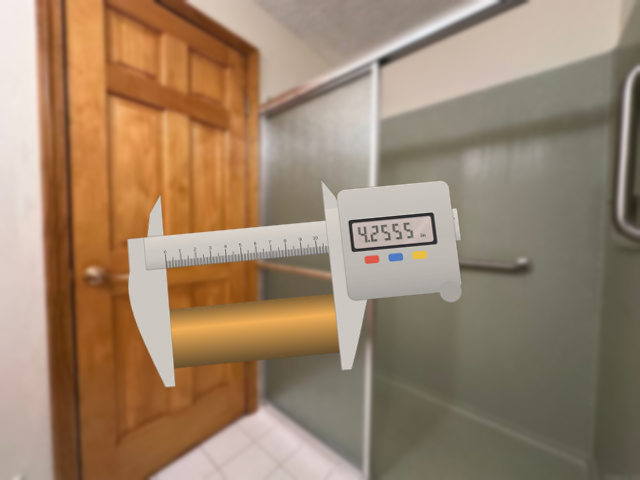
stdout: 4.2555 in
